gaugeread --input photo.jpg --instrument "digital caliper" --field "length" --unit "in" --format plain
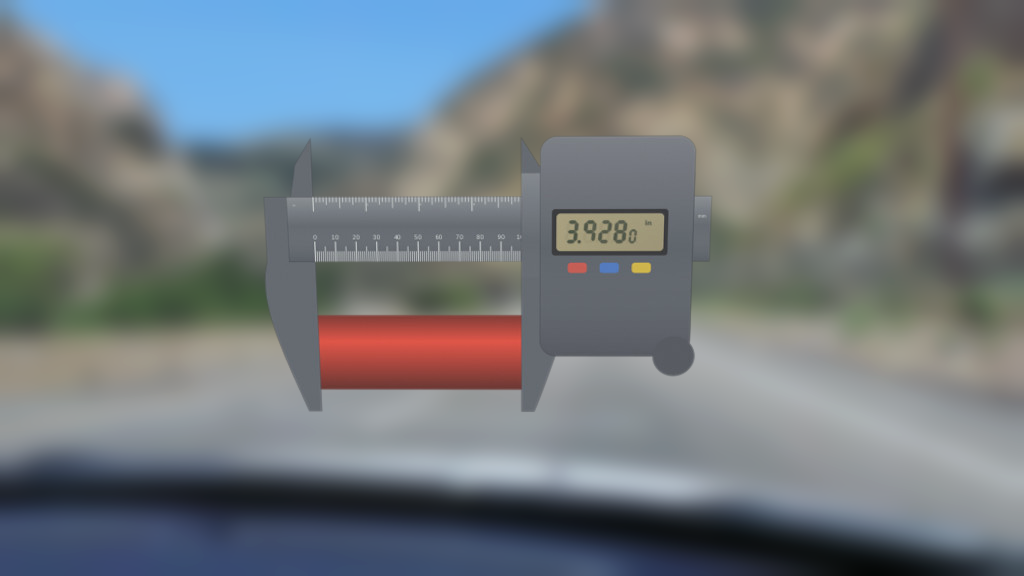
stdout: 3.9280 in
